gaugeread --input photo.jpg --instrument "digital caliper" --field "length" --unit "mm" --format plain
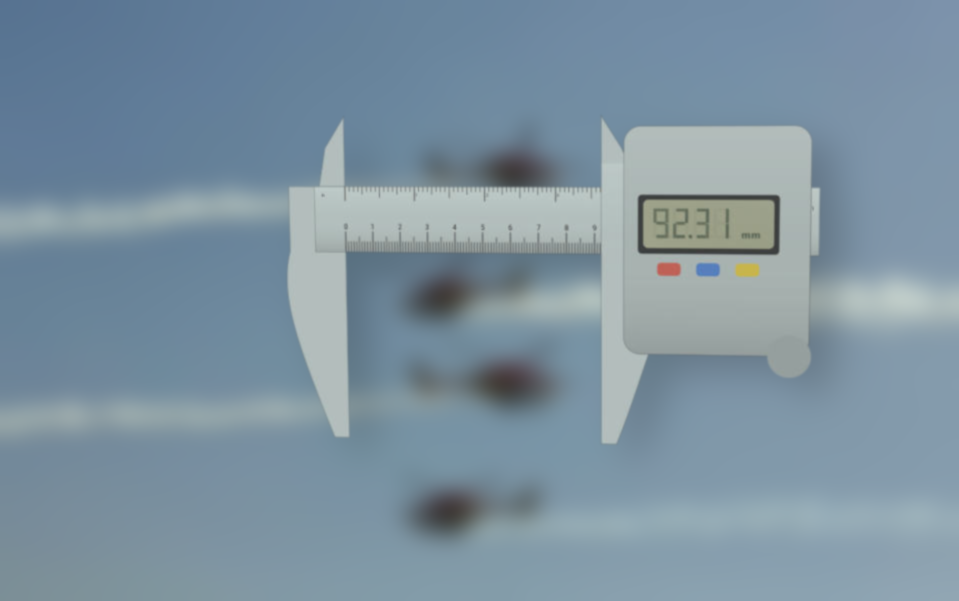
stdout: 92.31 mm
